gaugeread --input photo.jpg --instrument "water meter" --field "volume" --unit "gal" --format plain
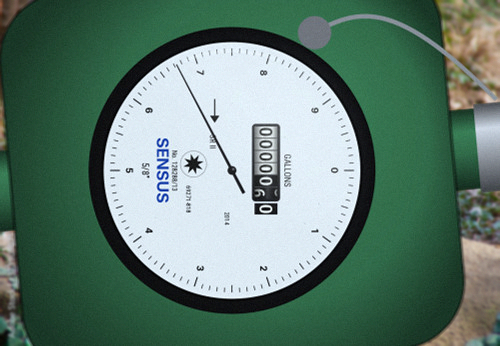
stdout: 56.7 gal
